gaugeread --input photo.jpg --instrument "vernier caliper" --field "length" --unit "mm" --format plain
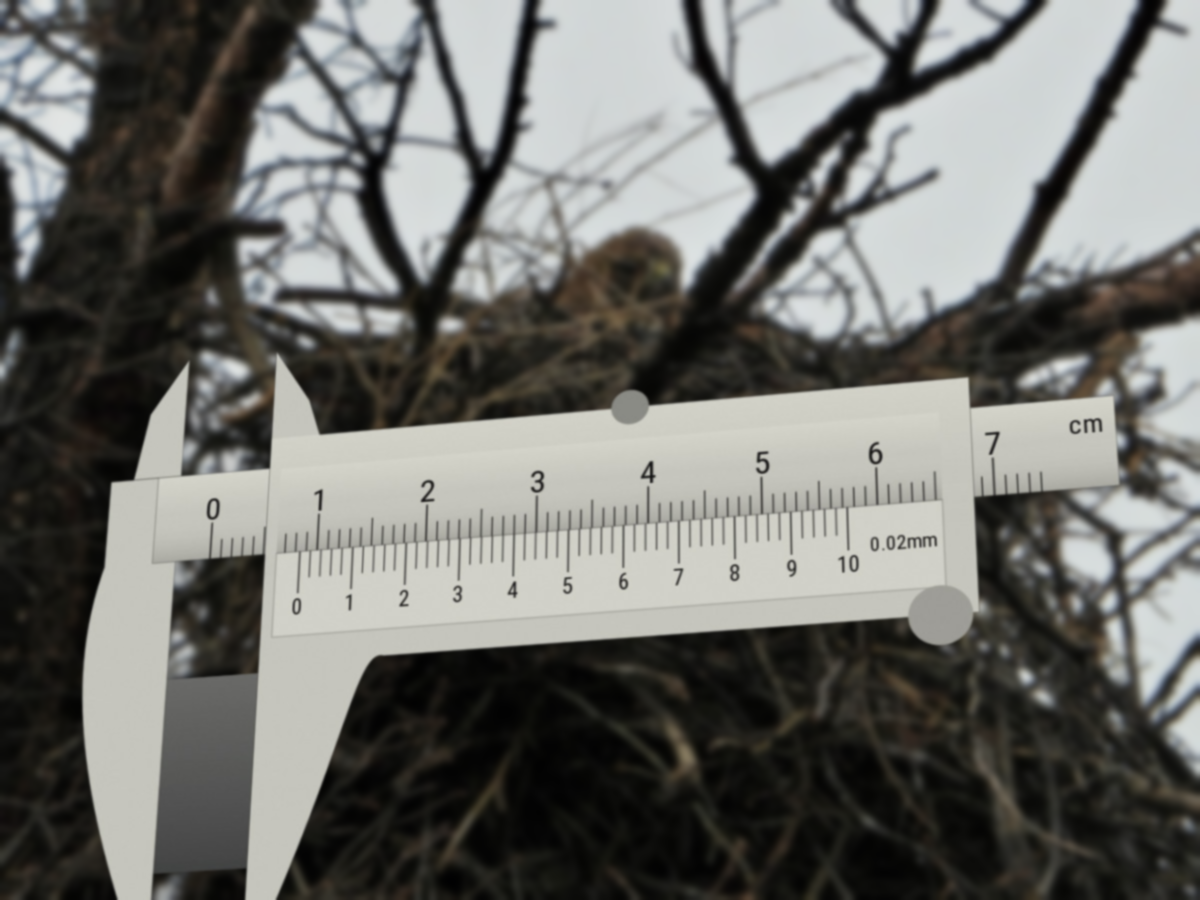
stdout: 8.4 mm
